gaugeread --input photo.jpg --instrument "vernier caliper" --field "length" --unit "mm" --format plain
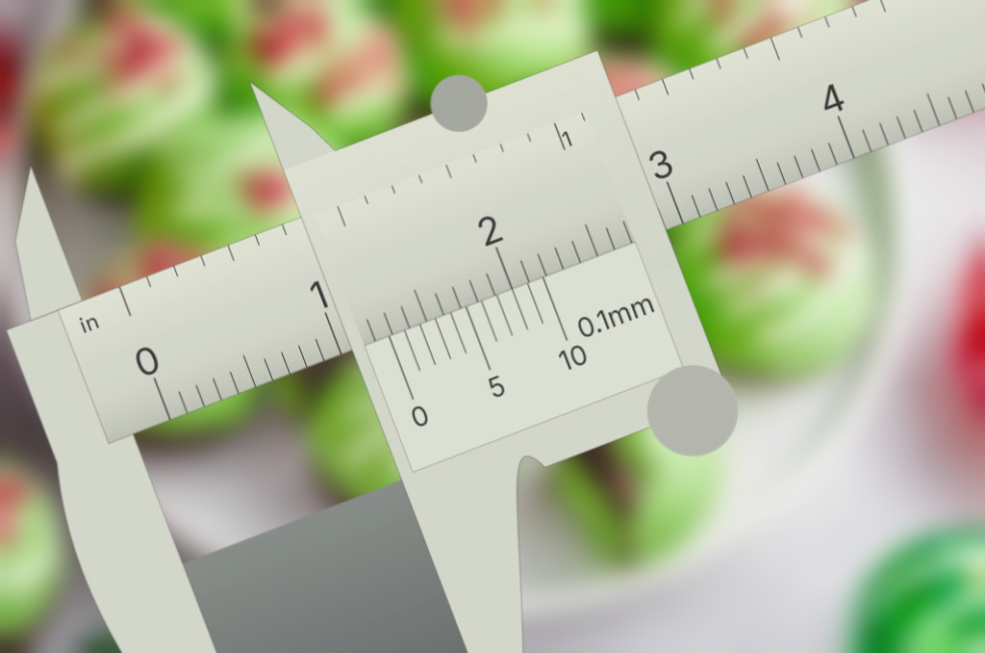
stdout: 12.8 mm
